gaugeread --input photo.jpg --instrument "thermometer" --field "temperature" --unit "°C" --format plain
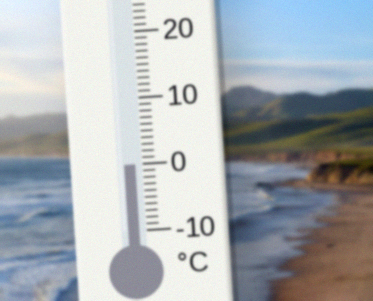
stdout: 0 °C
